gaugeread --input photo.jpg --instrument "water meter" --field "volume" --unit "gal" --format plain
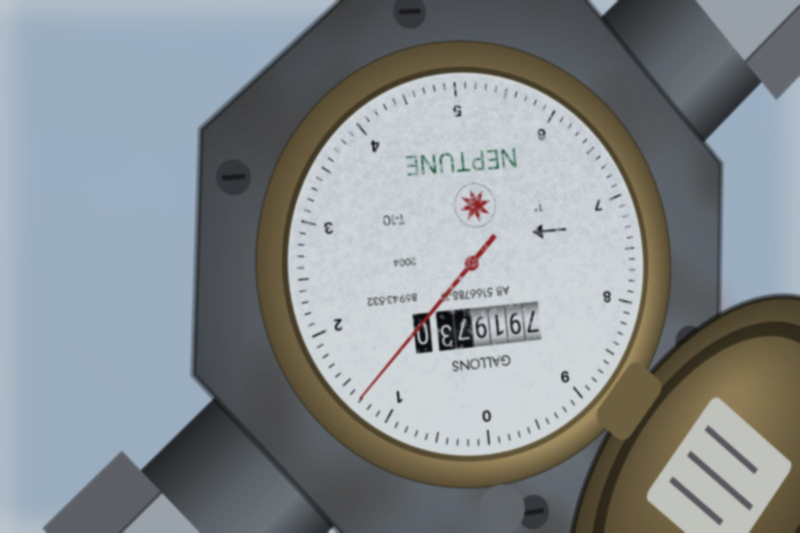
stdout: 7919731.3 gal
